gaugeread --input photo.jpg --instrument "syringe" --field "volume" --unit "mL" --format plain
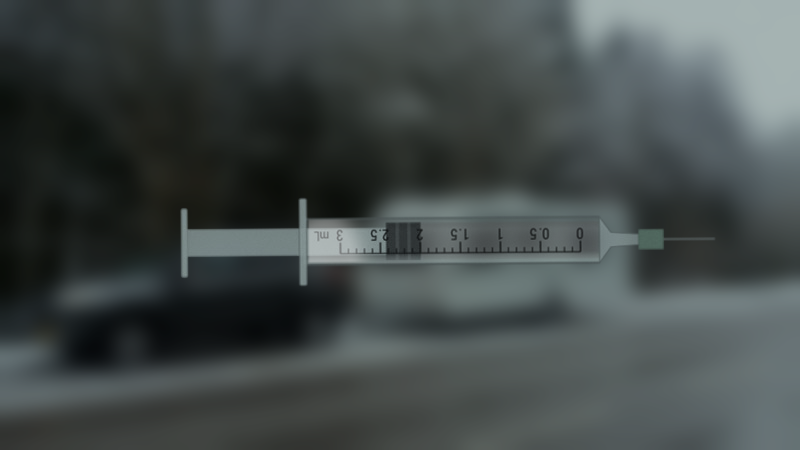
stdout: 2 mL
